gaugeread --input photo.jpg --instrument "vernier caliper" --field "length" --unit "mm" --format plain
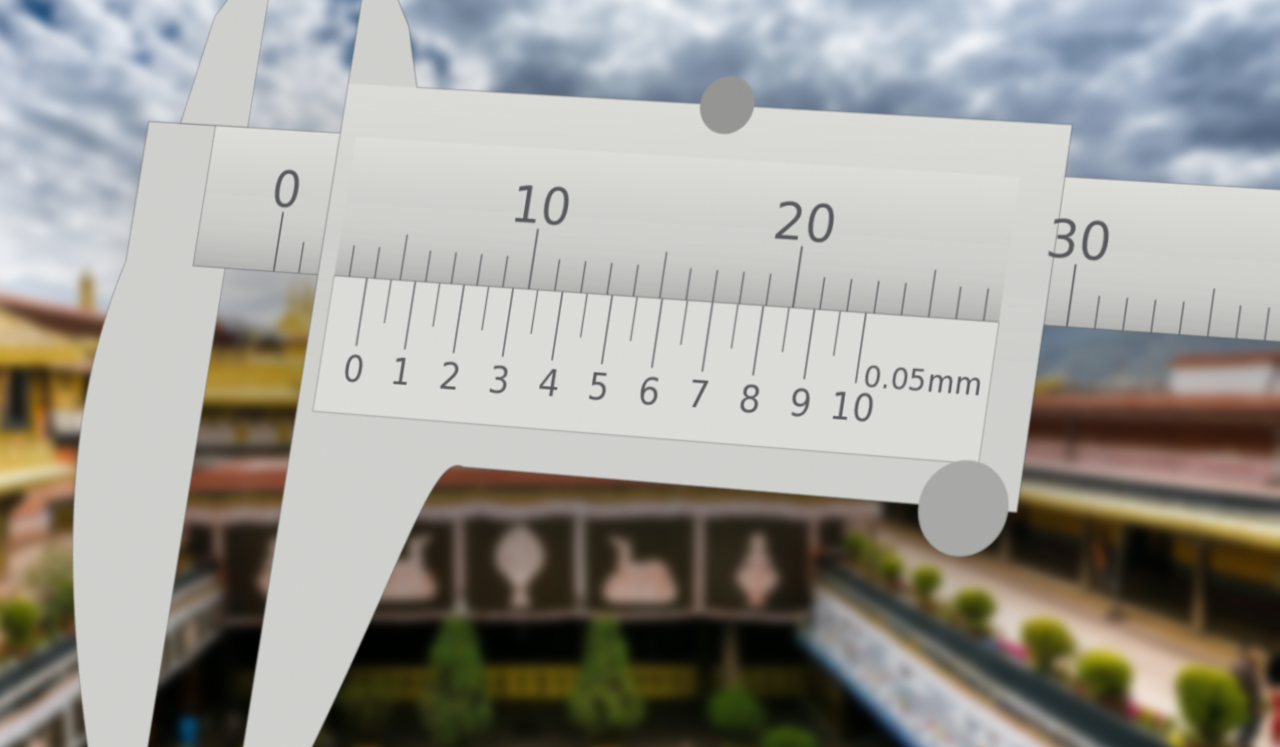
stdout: 3.7 mm
